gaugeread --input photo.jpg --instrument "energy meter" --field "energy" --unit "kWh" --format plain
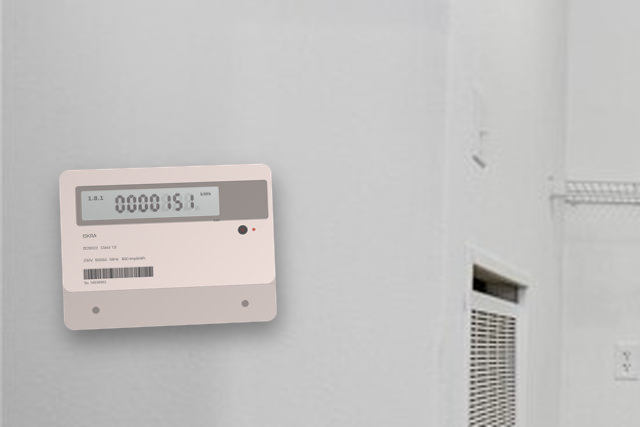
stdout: 151 kWh
